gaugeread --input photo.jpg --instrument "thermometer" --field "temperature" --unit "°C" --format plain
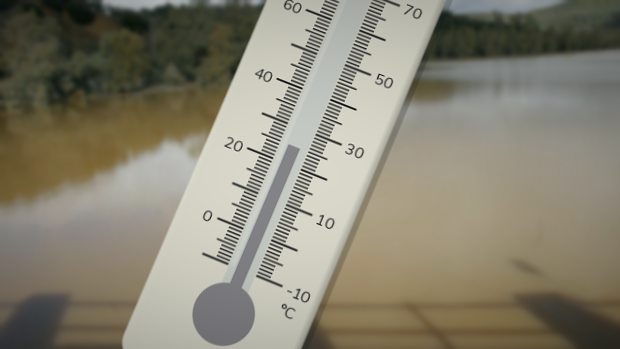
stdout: 25 °C
